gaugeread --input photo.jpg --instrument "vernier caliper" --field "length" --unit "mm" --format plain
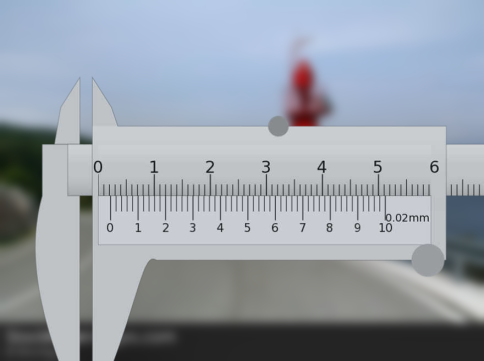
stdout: 2.2 mm
